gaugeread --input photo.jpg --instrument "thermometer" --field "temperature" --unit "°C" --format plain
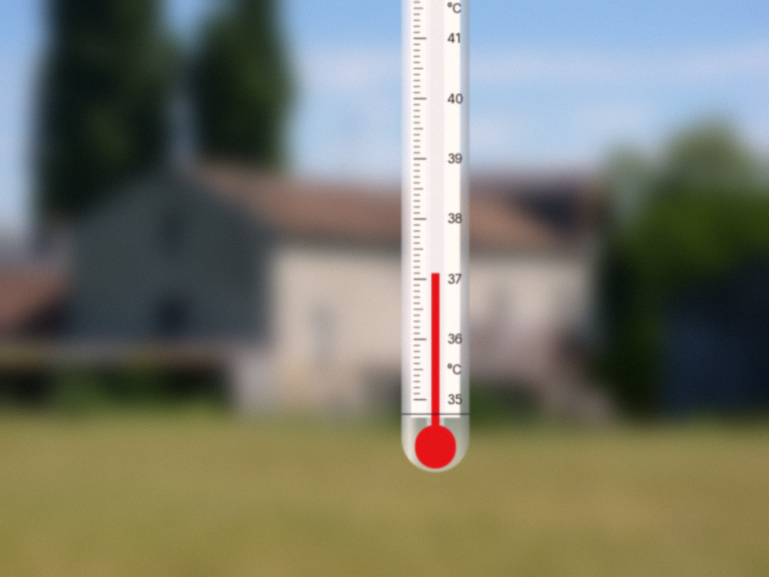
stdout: 37.1 °C
